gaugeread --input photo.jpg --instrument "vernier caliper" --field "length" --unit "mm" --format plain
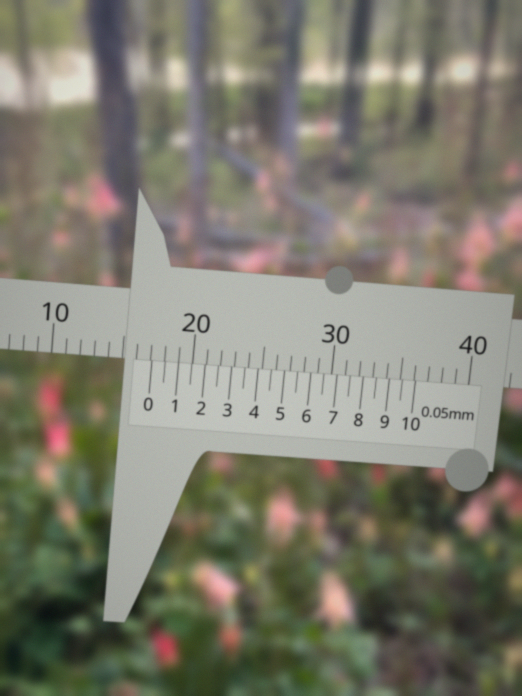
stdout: 17.1 mm
